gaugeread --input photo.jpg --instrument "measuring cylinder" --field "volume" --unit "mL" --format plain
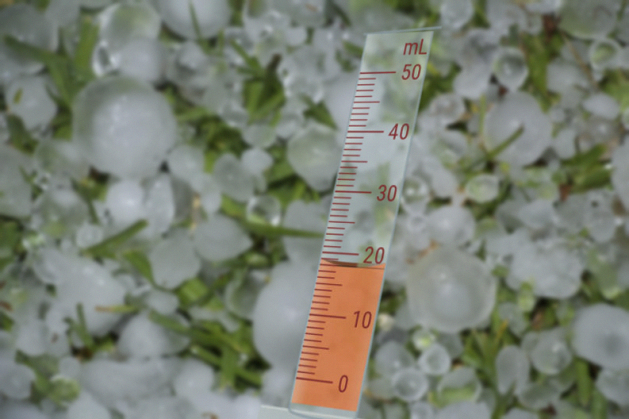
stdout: 18 mL
